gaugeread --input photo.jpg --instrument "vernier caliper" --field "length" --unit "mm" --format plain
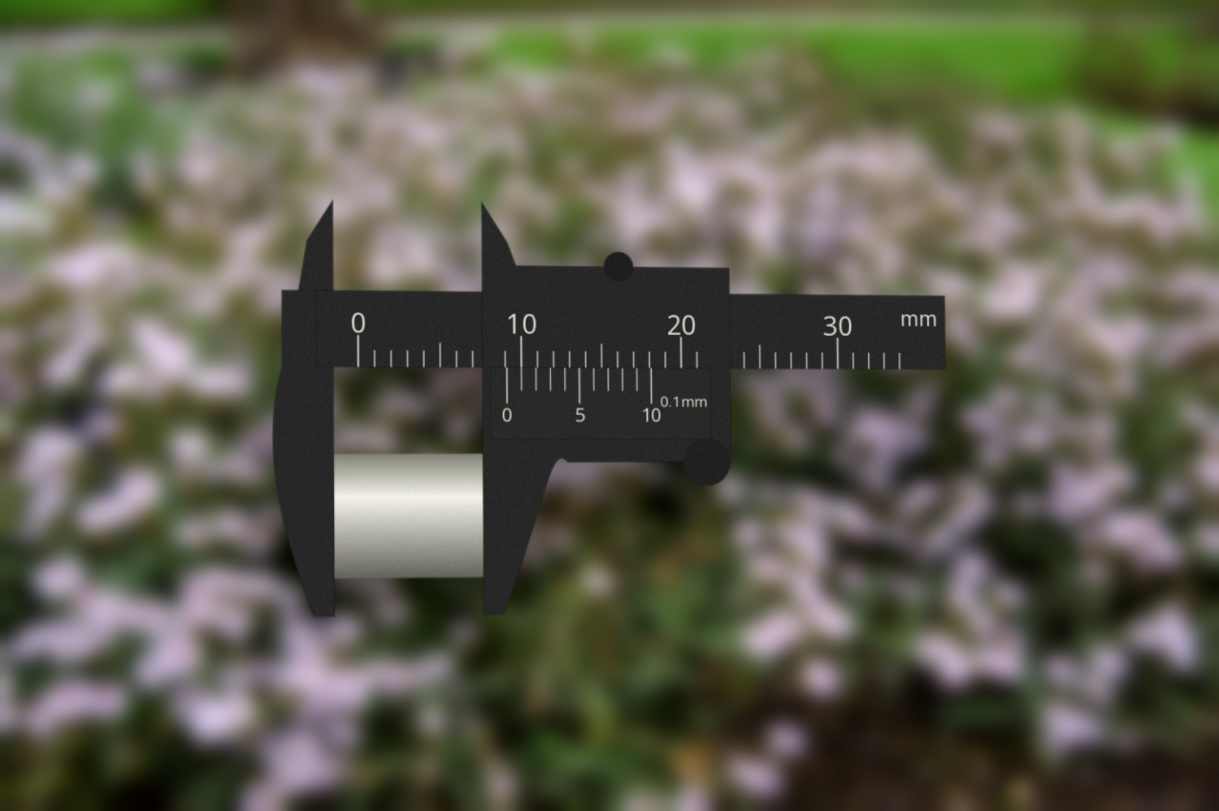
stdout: 9.1 mm
